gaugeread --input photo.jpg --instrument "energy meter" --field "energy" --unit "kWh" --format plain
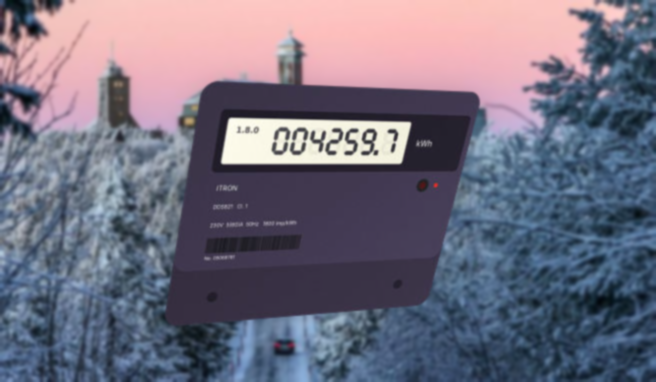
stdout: 4259.7 kWh
